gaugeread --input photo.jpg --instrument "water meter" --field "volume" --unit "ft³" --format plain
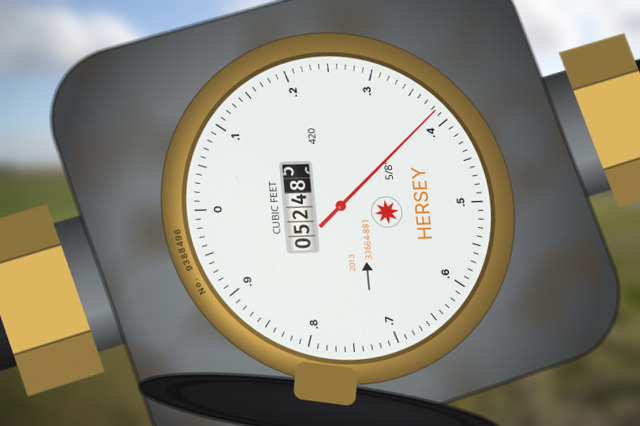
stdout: 52485.38 ft³
